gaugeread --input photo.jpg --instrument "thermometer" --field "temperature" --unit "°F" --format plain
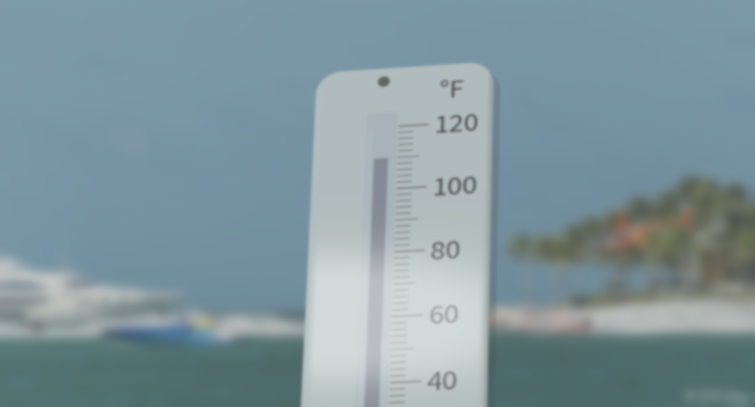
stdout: 110 °F
